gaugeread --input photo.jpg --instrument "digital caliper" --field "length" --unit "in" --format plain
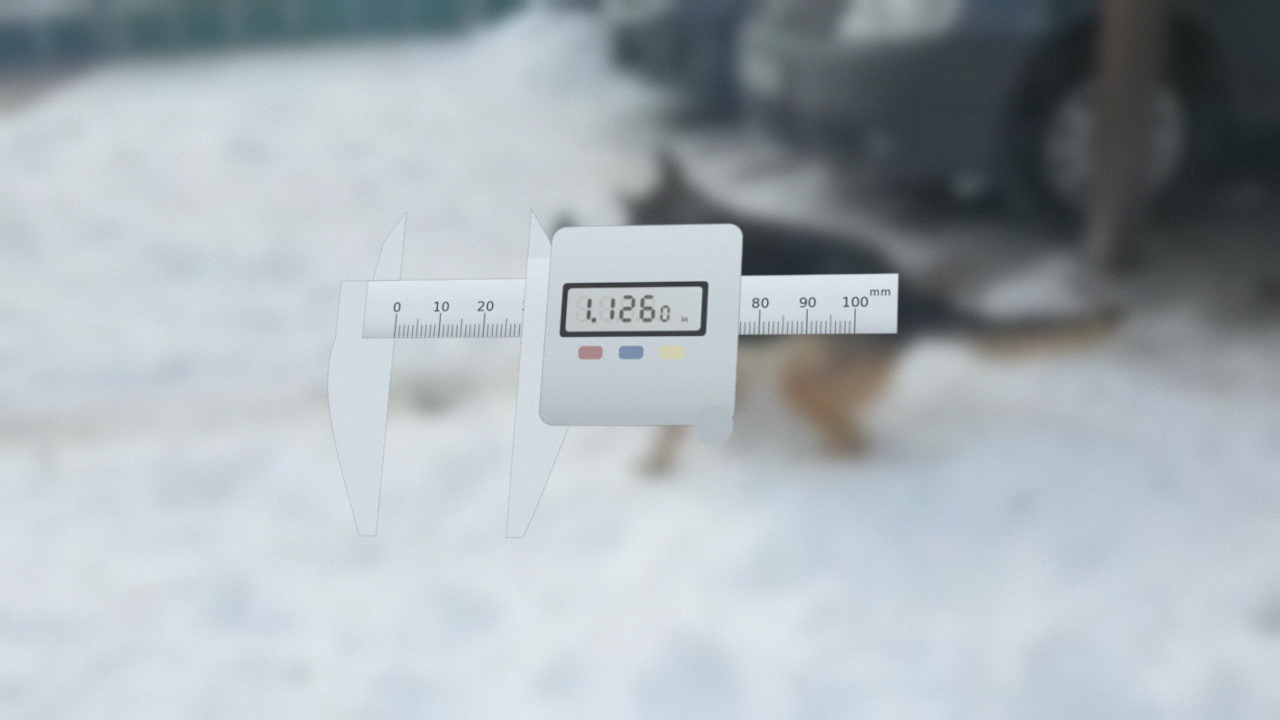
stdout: 1.1260 in
